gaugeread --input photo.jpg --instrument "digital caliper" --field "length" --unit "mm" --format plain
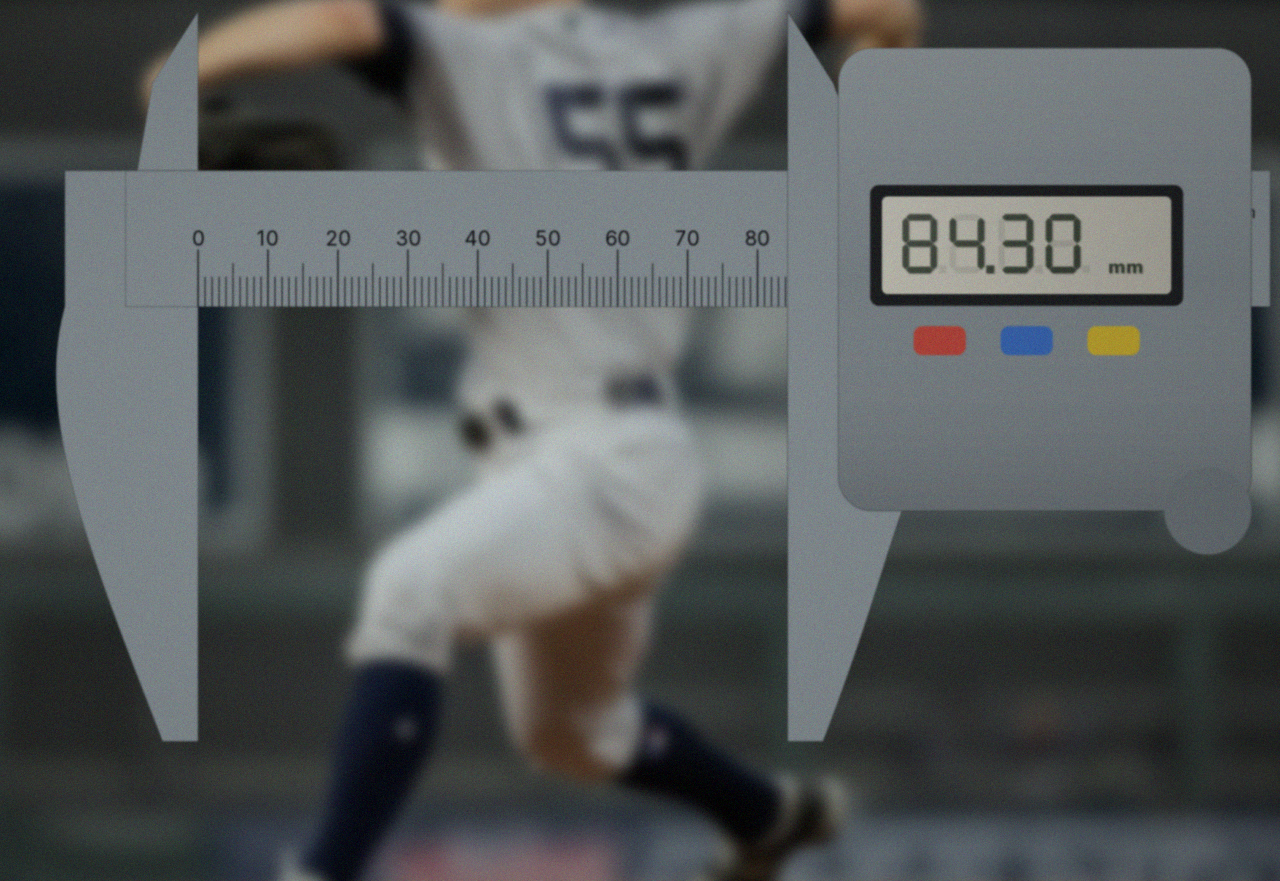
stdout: 84.30 mm
